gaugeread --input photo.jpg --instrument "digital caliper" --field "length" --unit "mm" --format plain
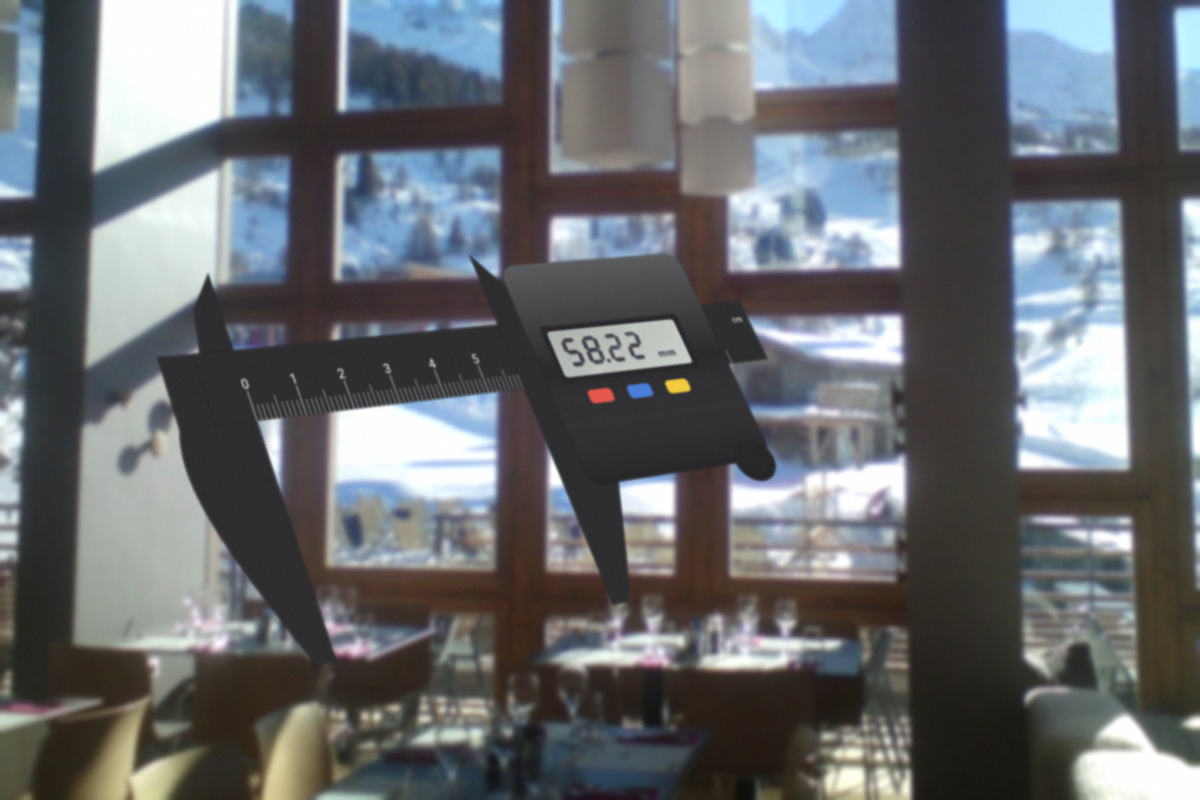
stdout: 58.22 mm
